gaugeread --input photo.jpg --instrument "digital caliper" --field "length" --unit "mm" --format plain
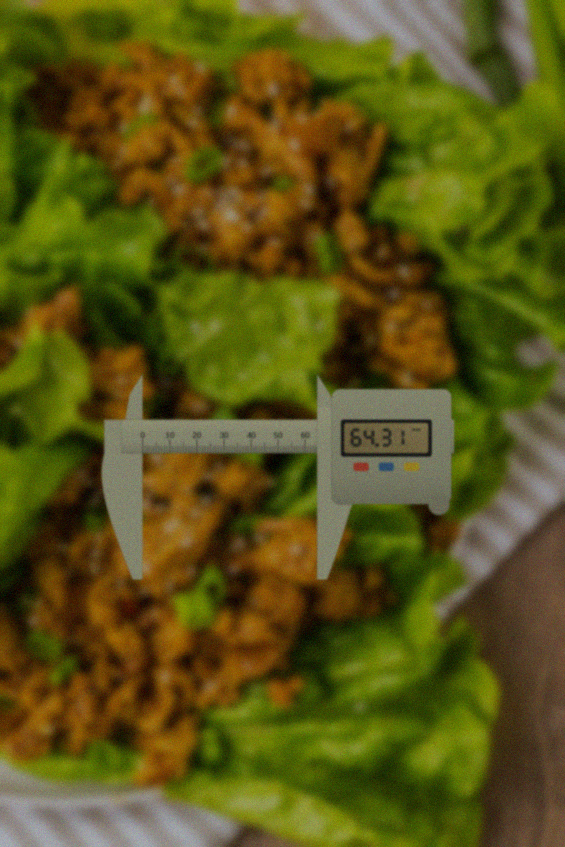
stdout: 64.31 mm
